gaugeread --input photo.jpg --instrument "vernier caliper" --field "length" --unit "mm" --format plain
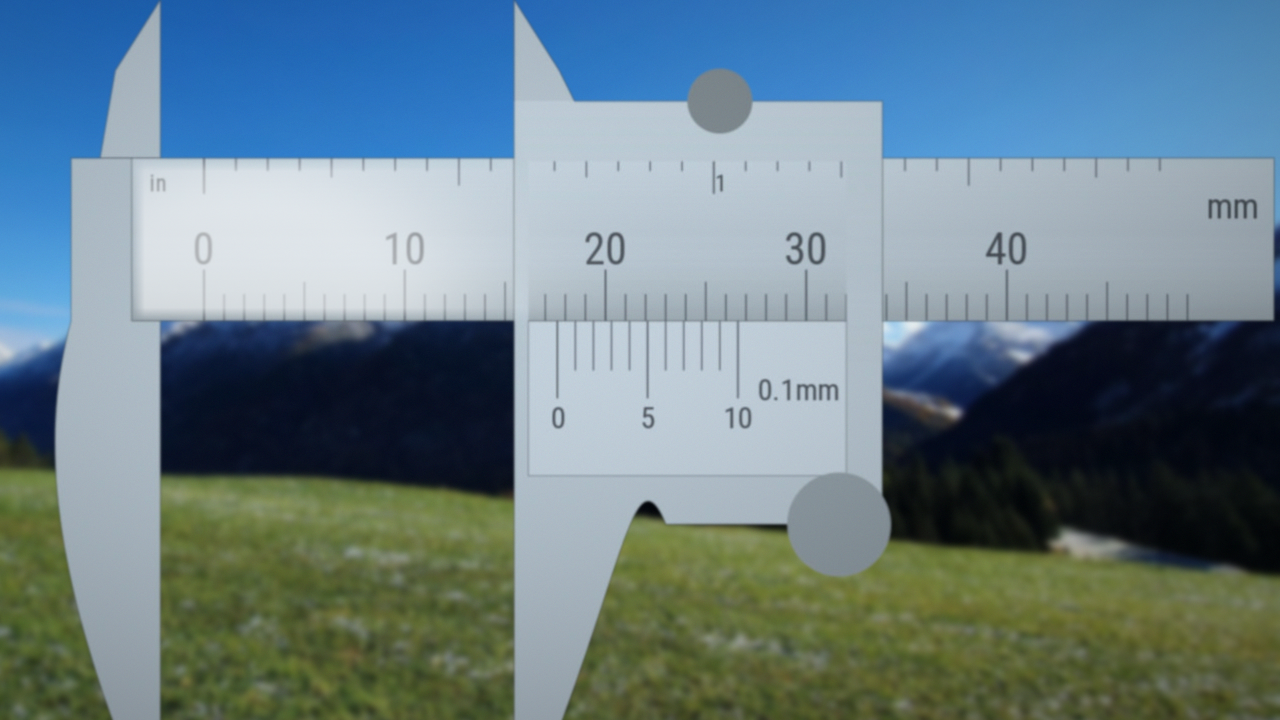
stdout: 17.6 mm
